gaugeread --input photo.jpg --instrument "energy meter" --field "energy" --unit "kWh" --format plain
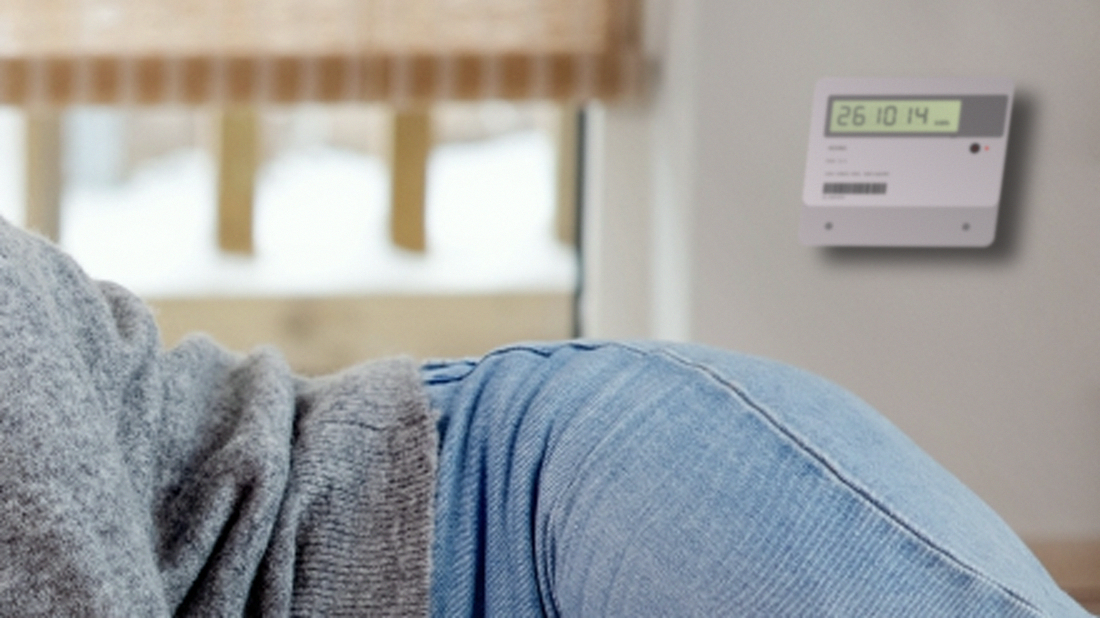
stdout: 261014 kWh
